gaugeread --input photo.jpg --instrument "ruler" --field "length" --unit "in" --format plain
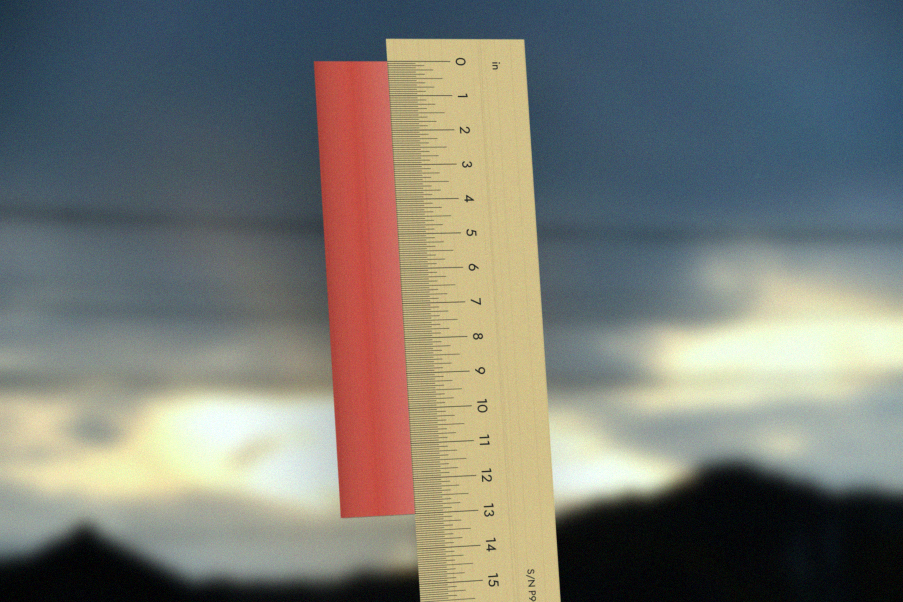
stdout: 13 in
